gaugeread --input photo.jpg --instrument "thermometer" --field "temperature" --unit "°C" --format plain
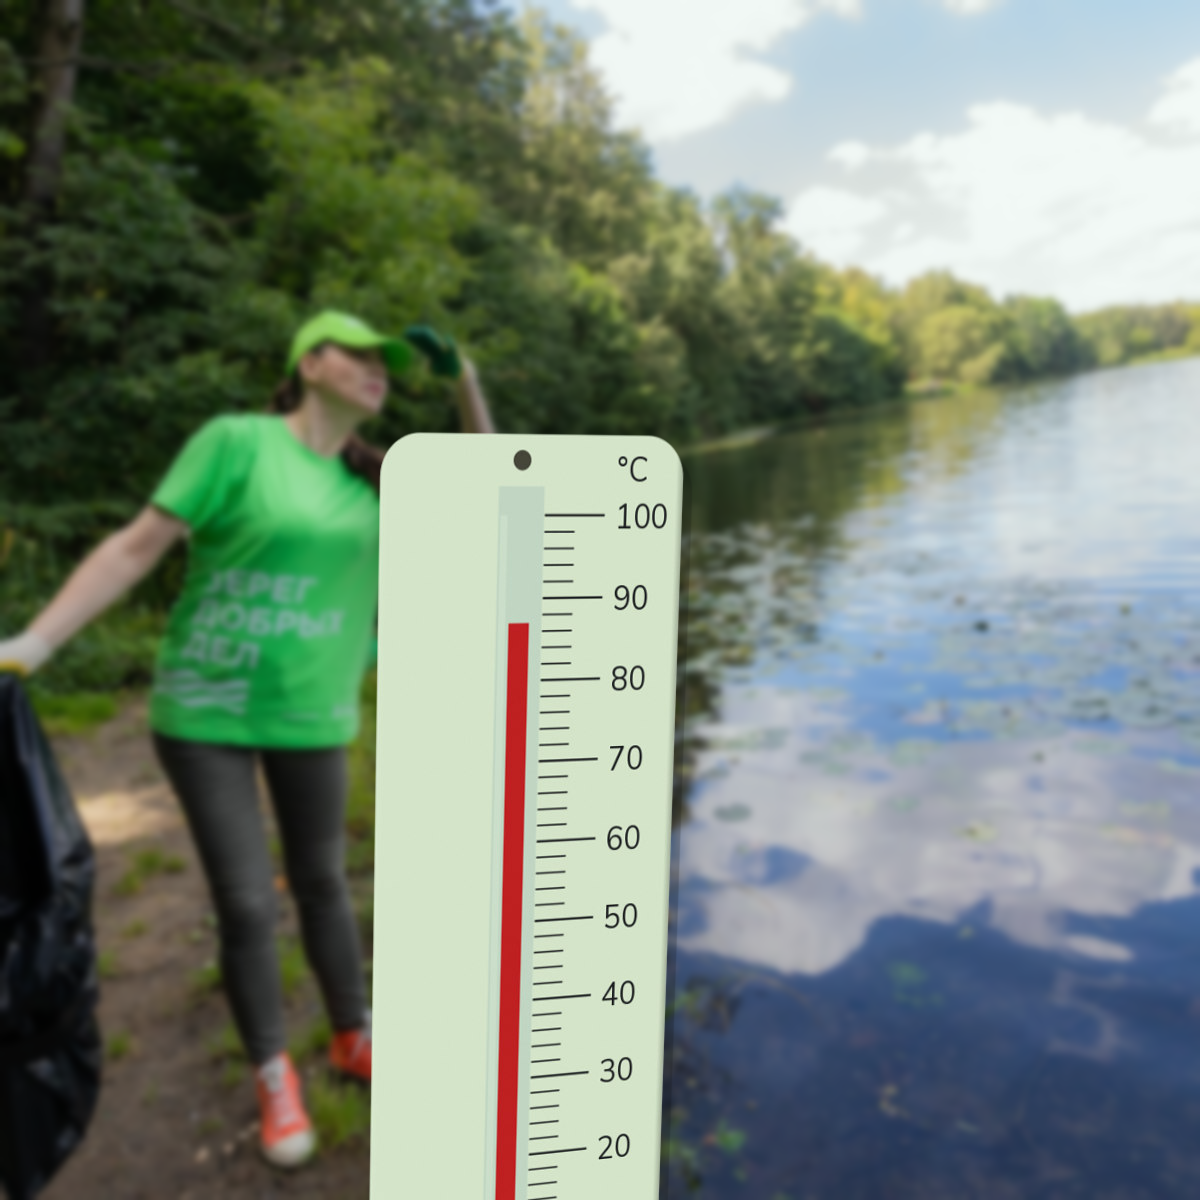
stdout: 87 °C
